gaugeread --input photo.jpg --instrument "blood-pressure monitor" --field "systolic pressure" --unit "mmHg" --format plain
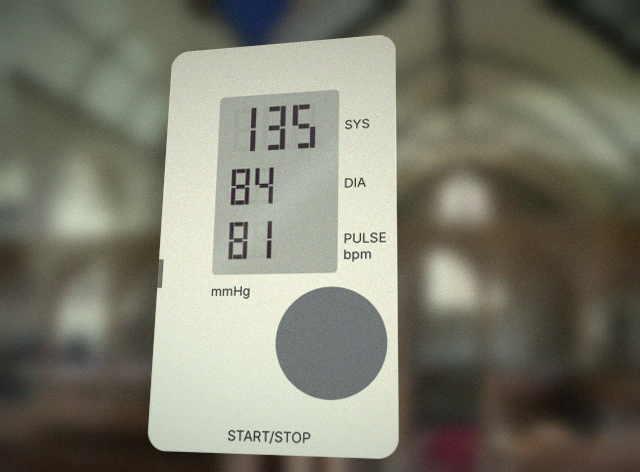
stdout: 135 mmHg
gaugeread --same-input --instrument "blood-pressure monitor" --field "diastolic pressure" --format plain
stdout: 84 mmHg
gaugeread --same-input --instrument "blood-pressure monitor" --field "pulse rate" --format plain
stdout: 81 bpm
